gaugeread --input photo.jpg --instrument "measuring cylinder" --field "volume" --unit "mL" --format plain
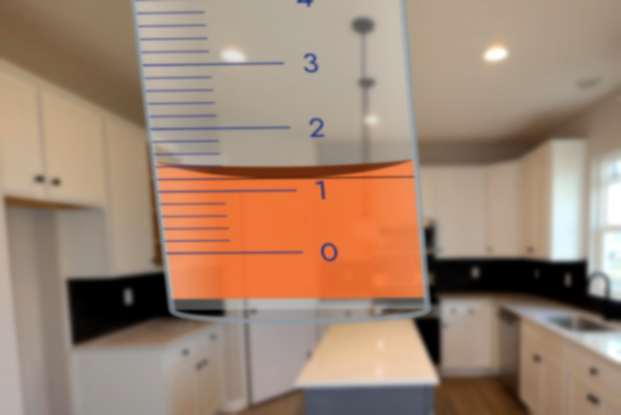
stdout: 1.2 mL
